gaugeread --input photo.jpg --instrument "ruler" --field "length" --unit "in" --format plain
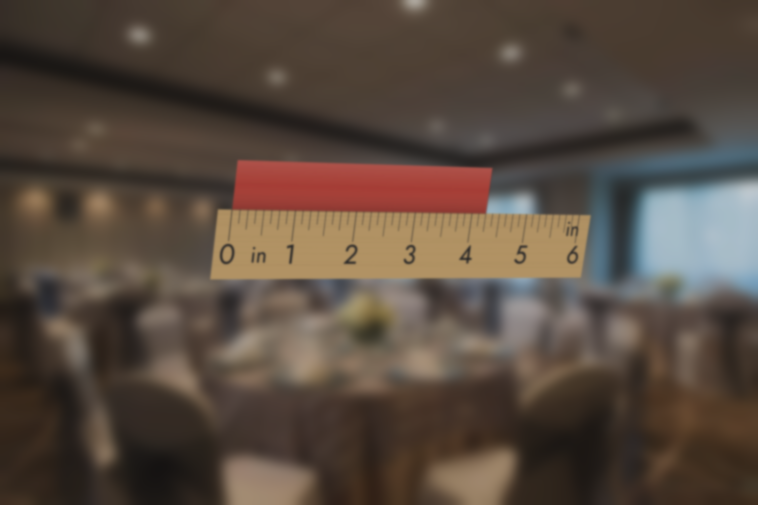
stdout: 4.25 in
